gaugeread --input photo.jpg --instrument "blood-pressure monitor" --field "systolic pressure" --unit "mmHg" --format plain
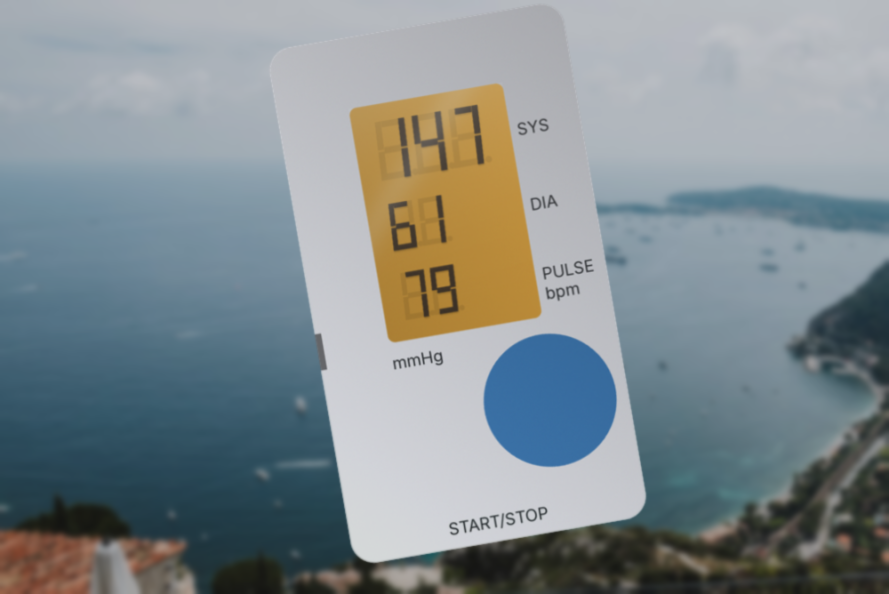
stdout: 147 mmHg
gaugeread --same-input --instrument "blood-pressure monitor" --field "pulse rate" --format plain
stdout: 79 bpm
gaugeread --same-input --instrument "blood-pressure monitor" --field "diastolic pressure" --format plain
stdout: 61 mmHg
